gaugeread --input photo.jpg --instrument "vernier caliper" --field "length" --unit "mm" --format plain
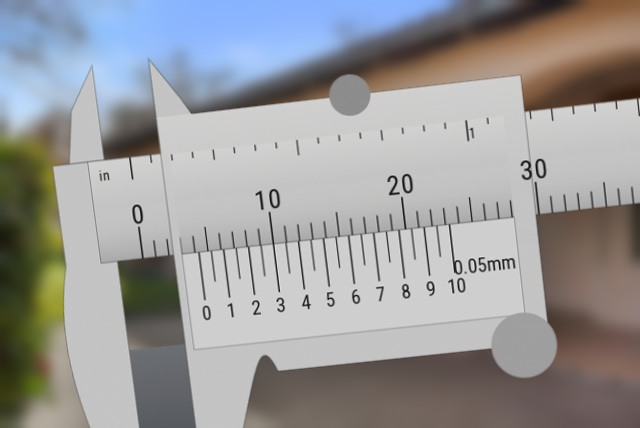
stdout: 4.3 mm
